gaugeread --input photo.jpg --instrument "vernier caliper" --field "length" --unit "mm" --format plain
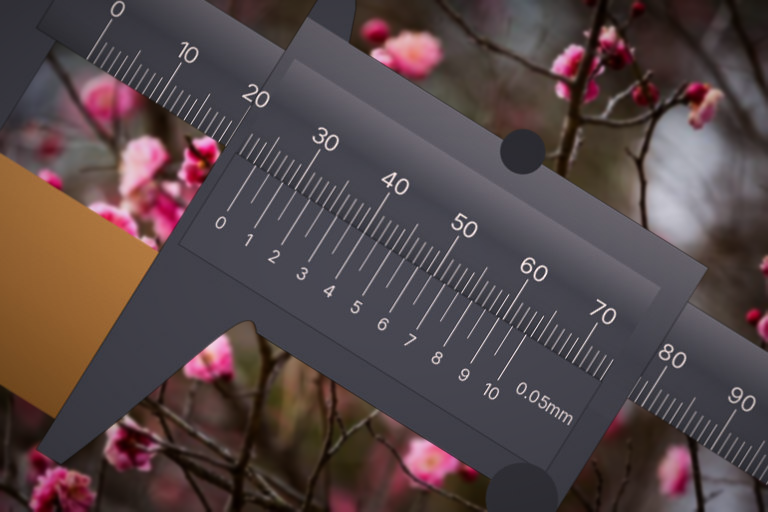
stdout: 24.4 mm
